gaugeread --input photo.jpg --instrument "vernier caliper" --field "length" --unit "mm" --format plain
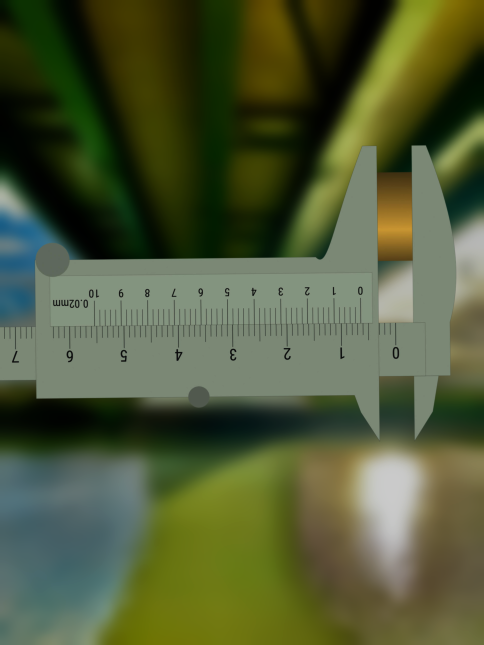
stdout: 6.4 mm
